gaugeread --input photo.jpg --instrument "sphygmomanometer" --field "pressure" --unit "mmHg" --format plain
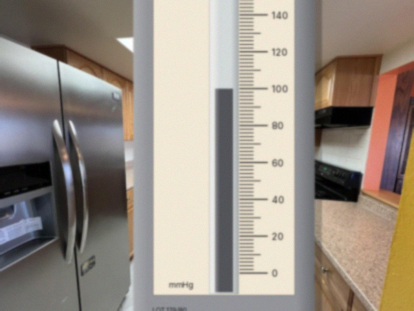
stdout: 100 mmHg
